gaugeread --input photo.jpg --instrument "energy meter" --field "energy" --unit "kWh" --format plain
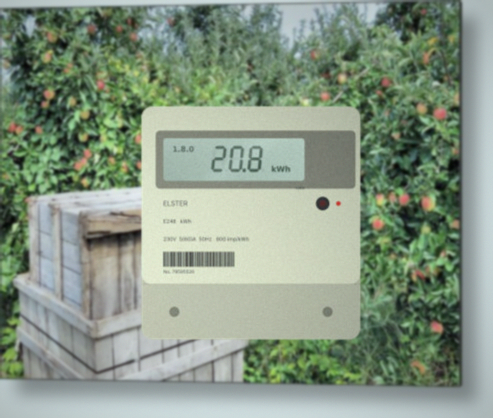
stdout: 20.8 kWh
